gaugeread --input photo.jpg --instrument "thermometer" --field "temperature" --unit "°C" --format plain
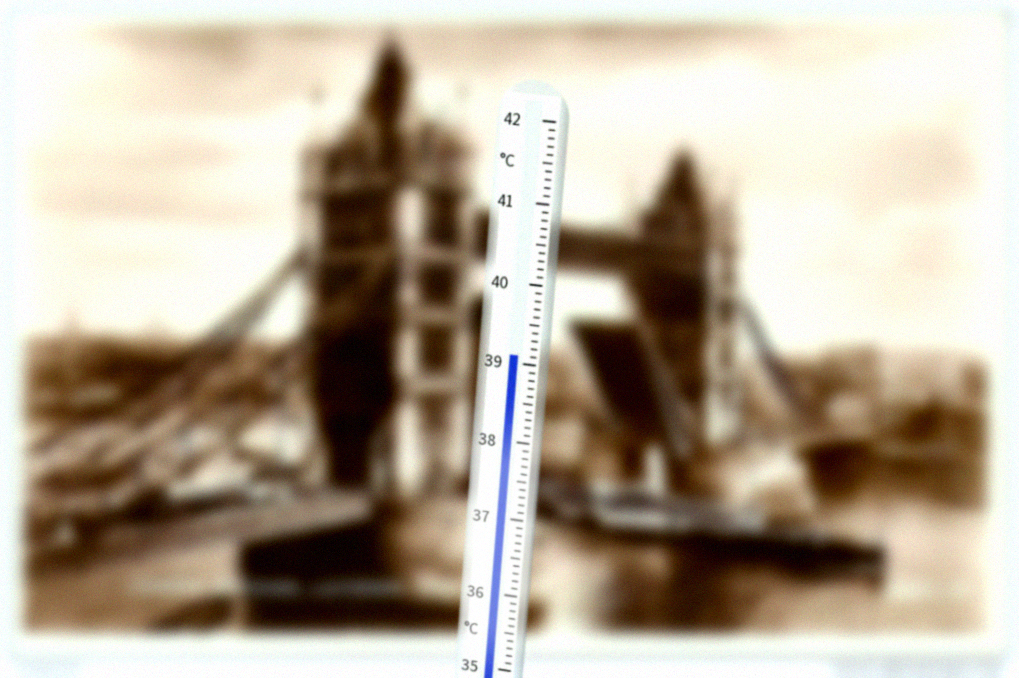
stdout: 39.1 °C
